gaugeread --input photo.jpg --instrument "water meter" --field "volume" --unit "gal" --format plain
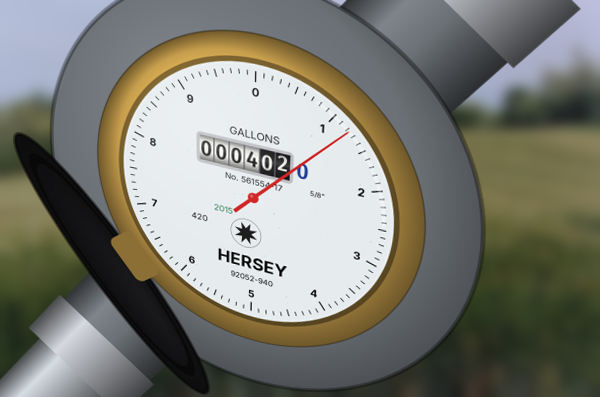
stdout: 4021.2 gal
